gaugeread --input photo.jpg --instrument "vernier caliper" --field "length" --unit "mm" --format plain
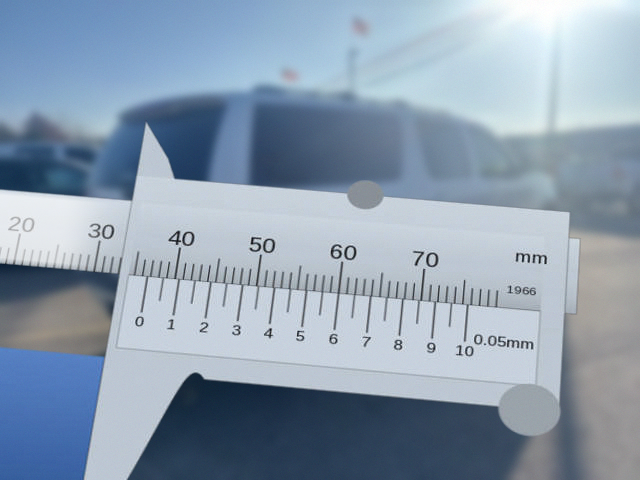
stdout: 36.6 mm
